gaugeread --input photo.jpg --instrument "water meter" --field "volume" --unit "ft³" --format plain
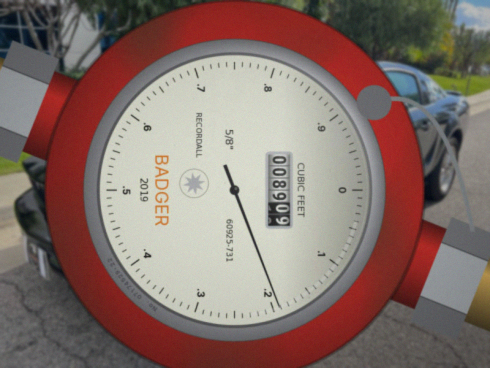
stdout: 8909.19 ft³
